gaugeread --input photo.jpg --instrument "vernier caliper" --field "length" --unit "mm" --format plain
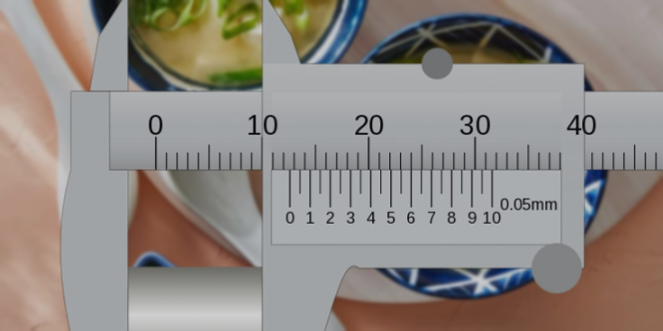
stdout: 12.6 mm
